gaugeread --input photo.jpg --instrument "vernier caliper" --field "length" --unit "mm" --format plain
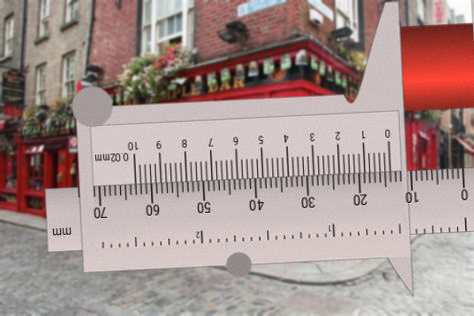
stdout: 14.0 mm
